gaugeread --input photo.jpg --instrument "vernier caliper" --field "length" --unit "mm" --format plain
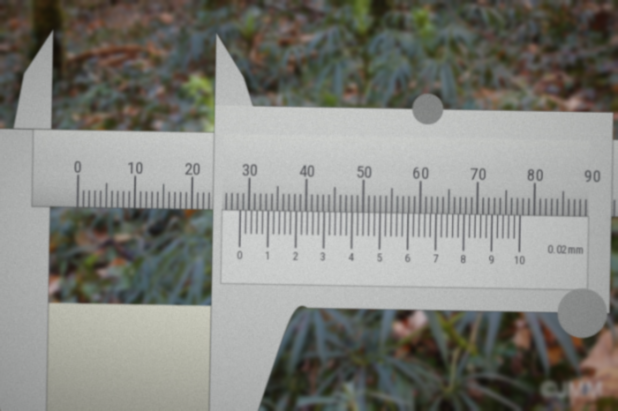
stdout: 28.5 mm
